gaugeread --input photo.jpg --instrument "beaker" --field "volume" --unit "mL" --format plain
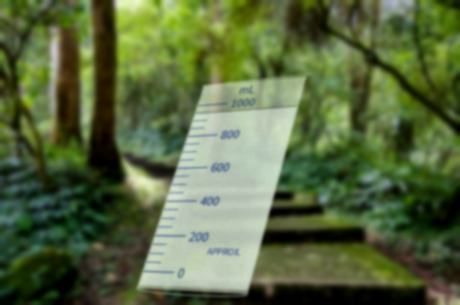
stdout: 950 mL
